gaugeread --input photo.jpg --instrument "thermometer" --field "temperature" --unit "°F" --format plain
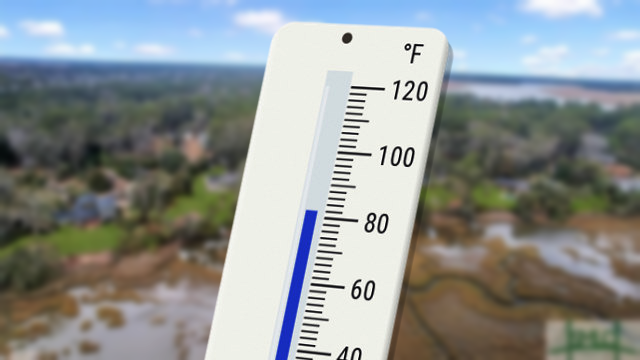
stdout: 82 °F
